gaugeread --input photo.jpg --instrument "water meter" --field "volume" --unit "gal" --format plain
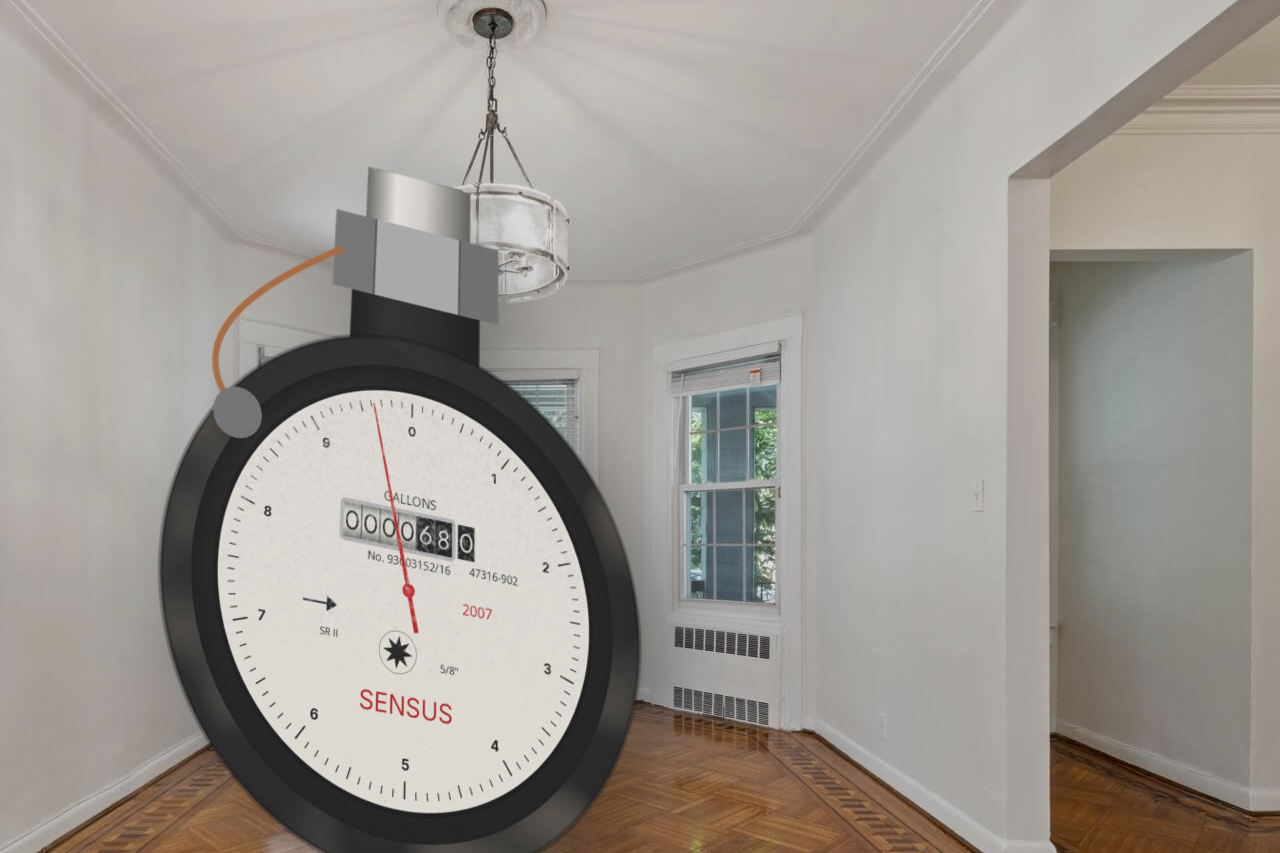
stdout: 679.6 gal
